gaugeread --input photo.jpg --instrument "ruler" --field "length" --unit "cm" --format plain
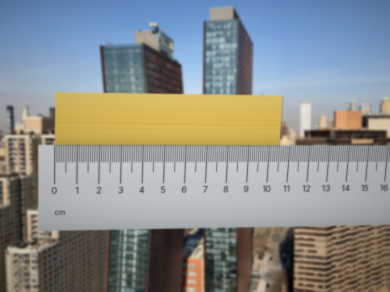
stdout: 10.5 cm
